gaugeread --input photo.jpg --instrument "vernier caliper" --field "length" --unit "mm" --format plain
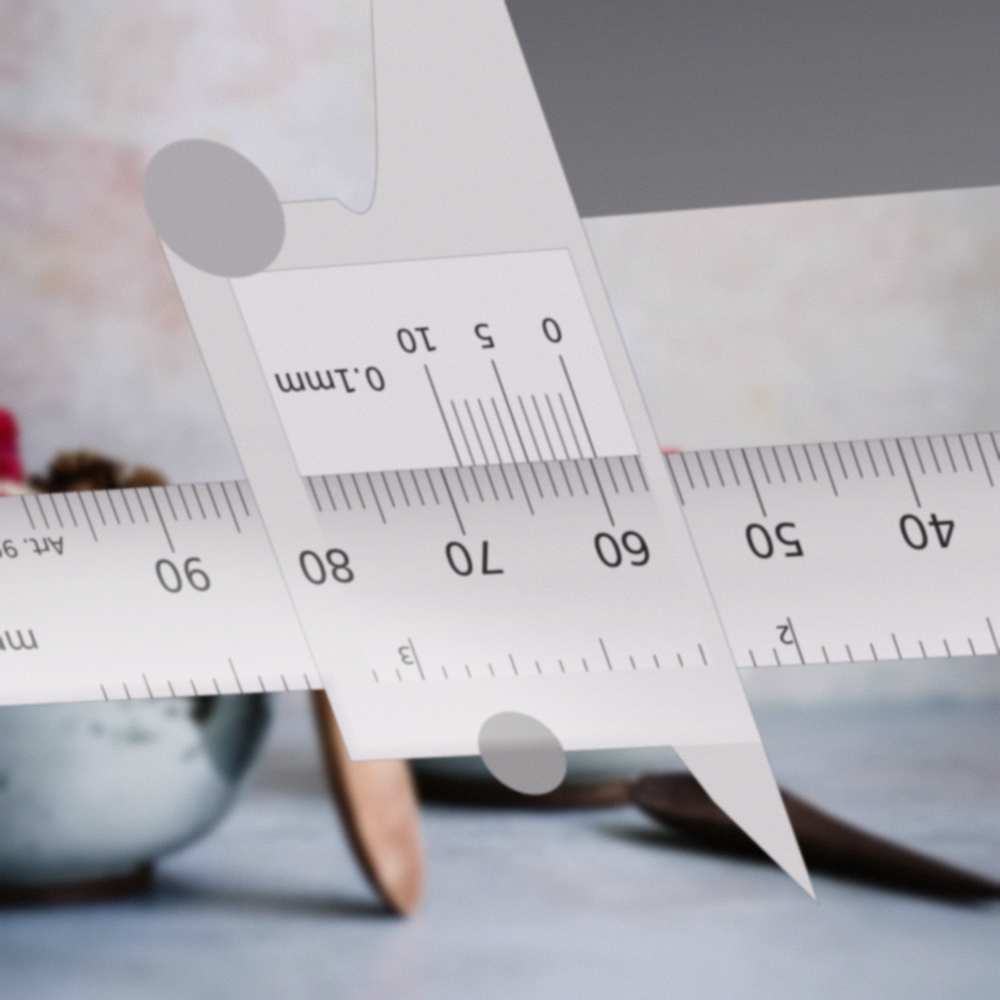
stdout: 59.6 mm
